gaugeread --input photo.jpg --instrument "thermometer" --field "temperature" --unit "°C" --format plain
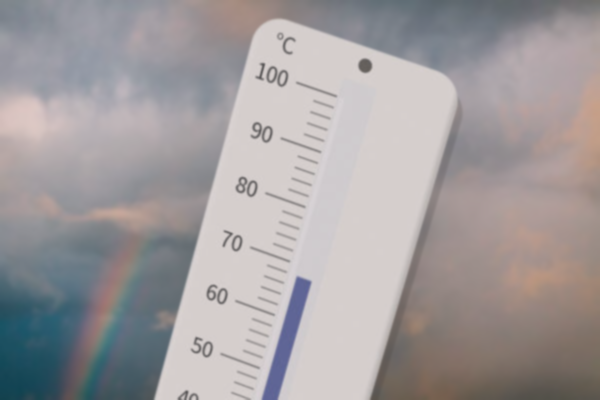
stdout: 68 °C
